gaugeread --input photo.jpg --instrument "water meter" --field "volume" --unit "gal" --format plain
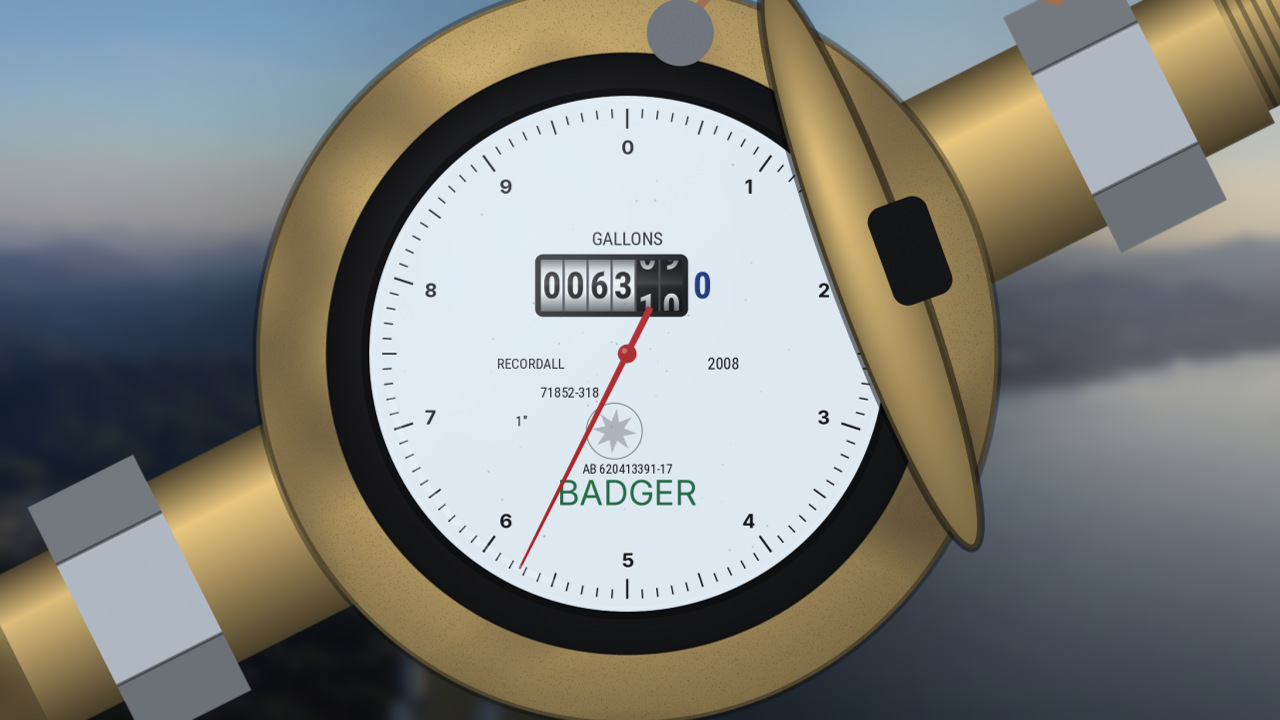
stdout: 63095.7 gal
